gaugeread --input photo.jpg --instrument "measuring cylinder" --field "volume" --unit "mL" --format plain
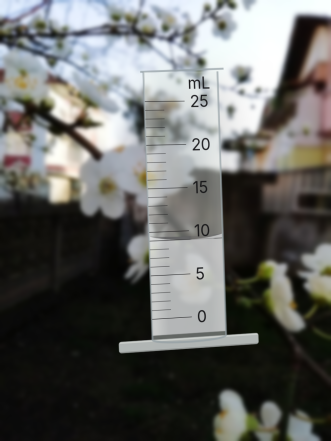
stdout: 9 mL
